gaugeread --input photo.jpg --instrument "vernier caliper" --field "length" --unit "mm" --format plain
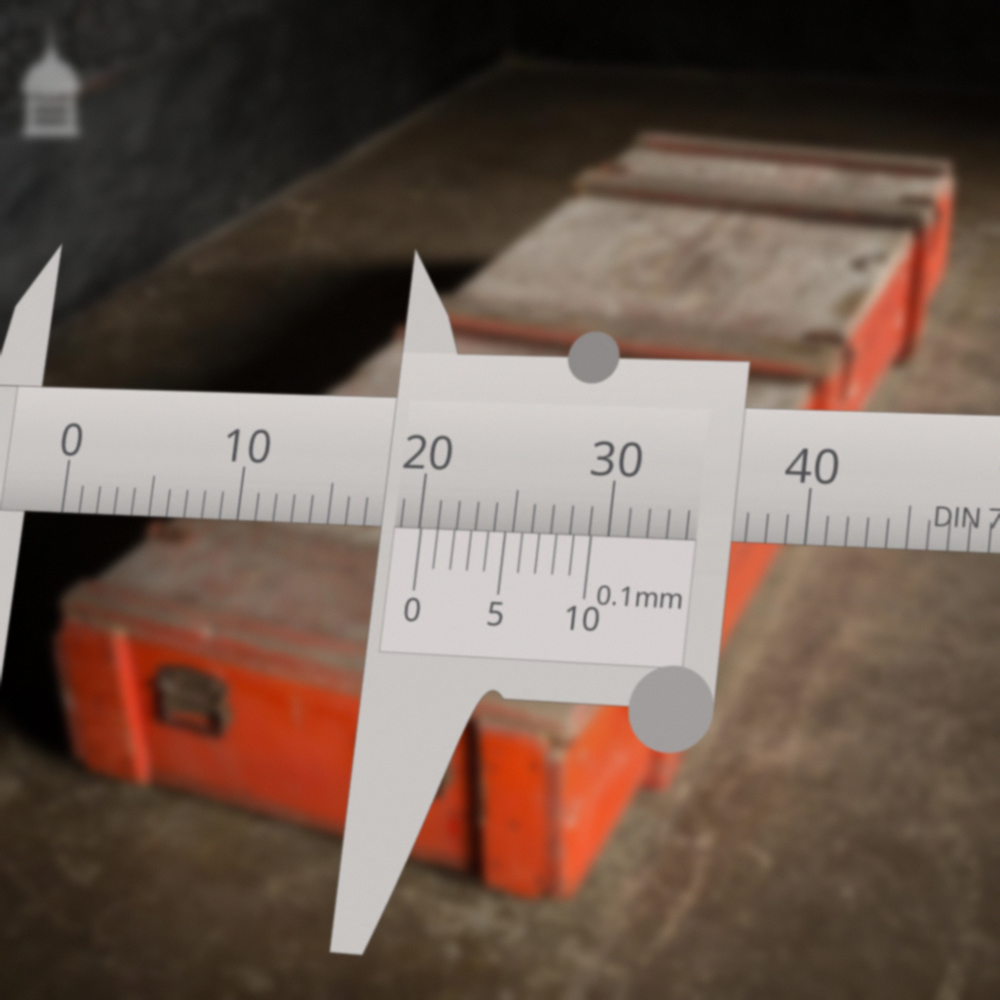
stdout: 20.1 mm
